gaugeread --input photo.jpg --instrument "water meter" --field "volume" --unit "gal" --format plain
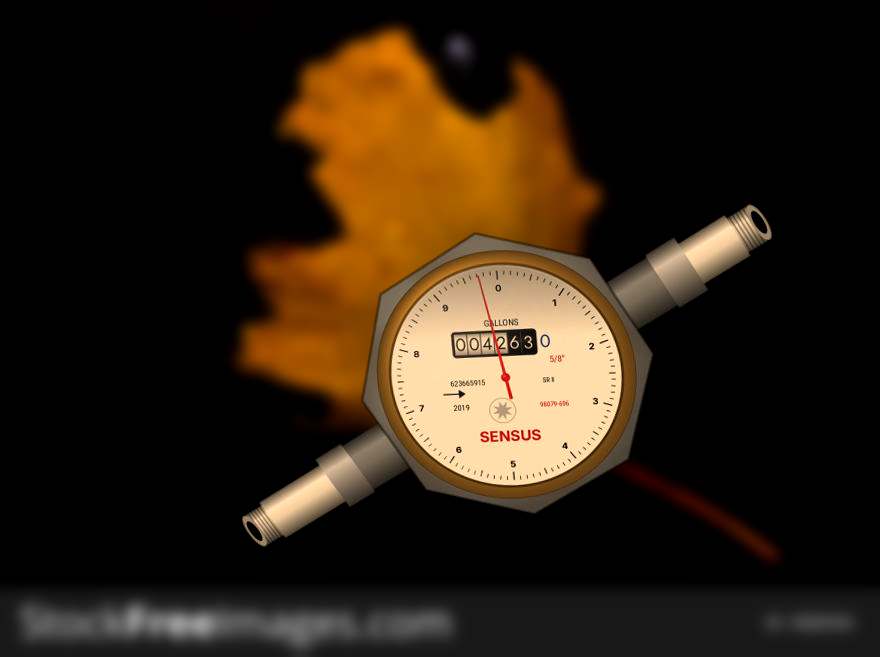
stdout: 42629.7 gal
